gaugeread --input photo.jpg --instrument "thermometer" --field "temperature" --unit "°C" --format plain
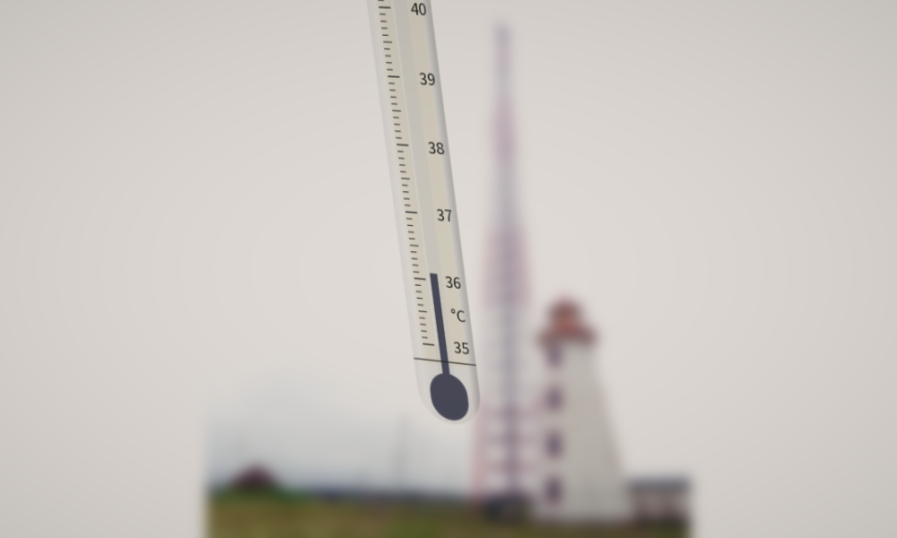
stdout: 36.1 °C
